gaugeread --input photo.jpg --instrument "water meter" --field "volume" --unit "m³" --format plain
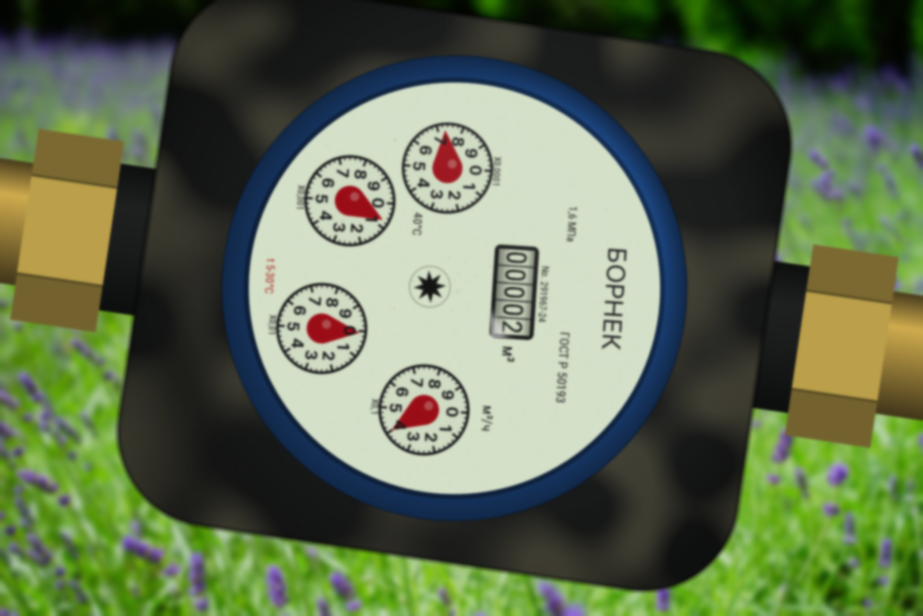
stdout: 2.4007 m³
